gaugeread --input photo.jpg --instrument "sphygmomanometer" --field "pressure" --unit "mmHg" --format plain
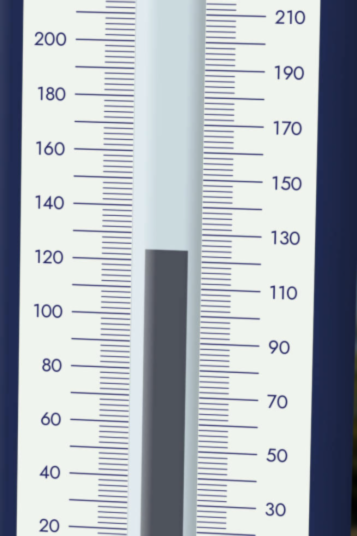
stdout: 124 mmHg
